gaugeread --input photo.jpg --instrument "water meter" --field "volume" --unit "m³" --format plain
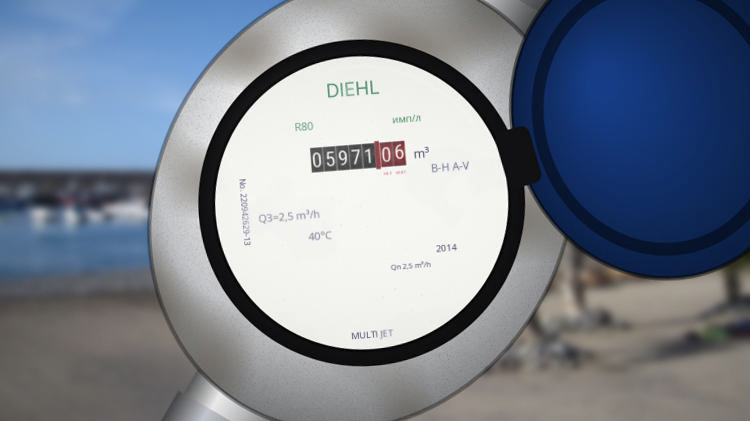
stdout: 5971.06 m³
